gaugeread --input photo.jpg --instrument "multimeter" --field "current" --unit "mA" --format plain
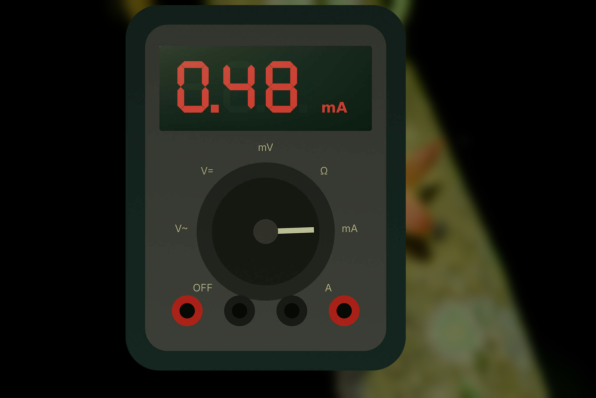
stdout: 0.48 mA
